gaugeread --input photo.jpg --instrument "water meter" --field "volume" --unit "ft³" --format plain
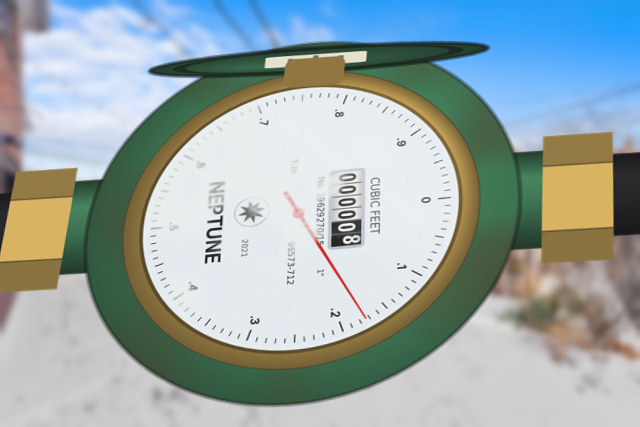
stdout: 8.17 ft³
